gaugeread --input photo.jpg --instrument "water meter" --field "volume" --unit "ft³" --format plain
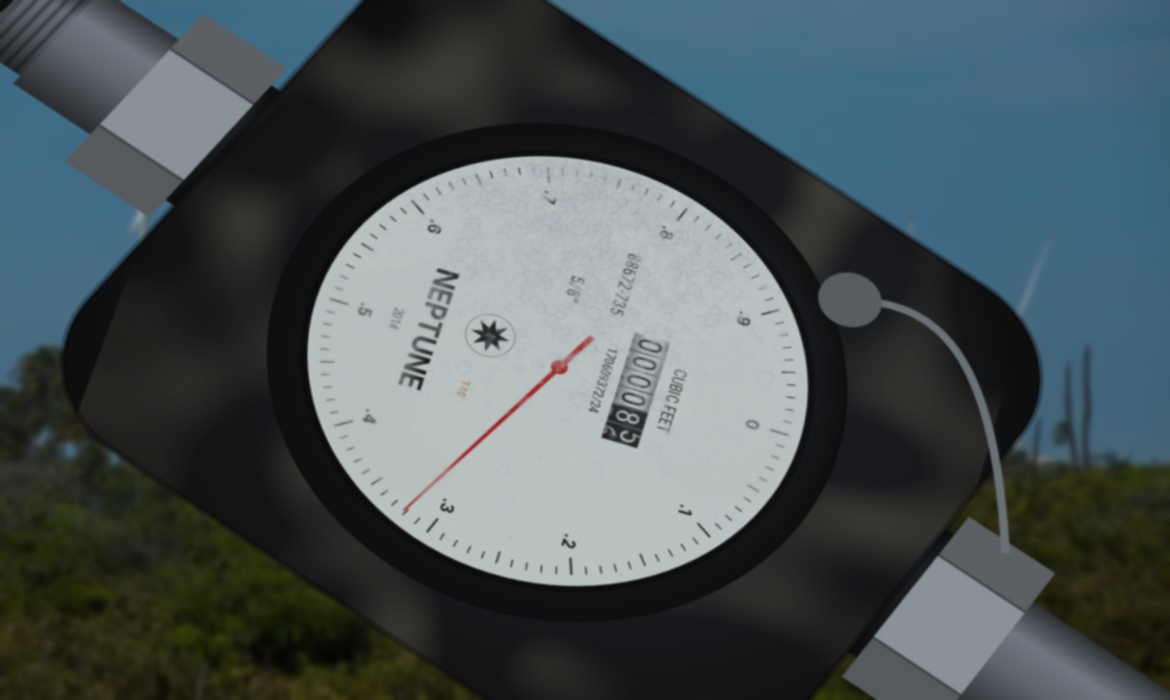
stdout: 85.32 ft³
